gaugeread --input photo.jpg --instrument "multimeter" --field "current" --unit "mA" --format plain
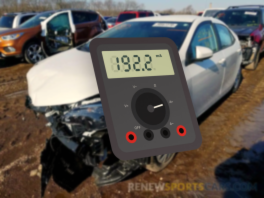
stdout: 192.2 mA
